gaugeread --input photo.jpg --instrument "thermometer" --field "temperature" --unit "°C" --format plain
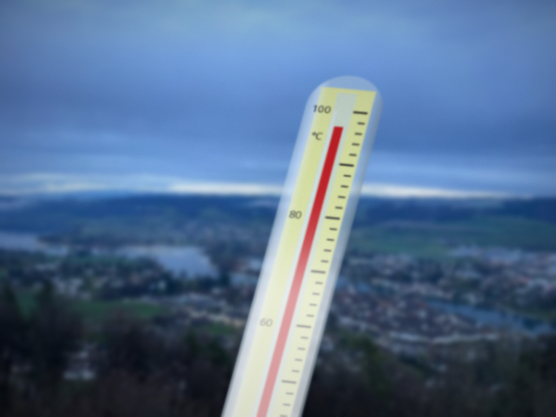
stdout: 97 °C
